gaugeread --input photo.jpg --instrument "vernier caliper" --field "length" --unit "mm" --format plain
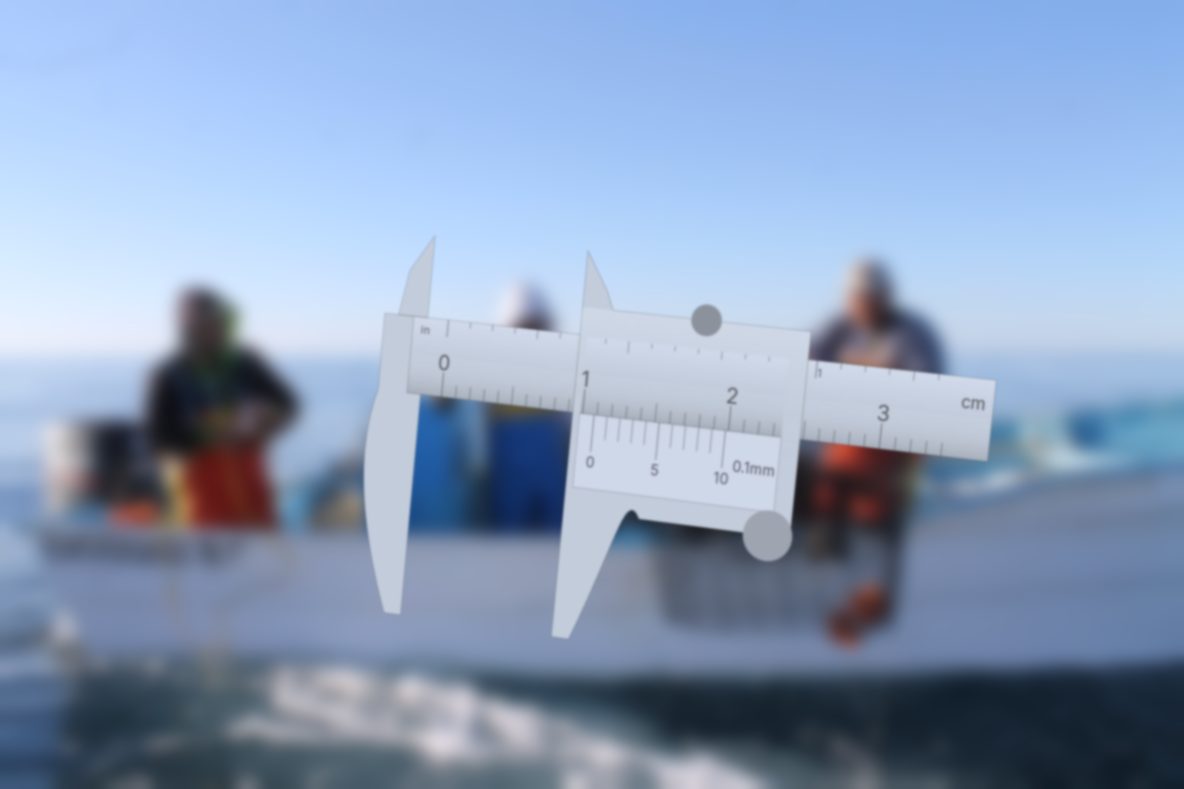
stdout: 10.8 mm
